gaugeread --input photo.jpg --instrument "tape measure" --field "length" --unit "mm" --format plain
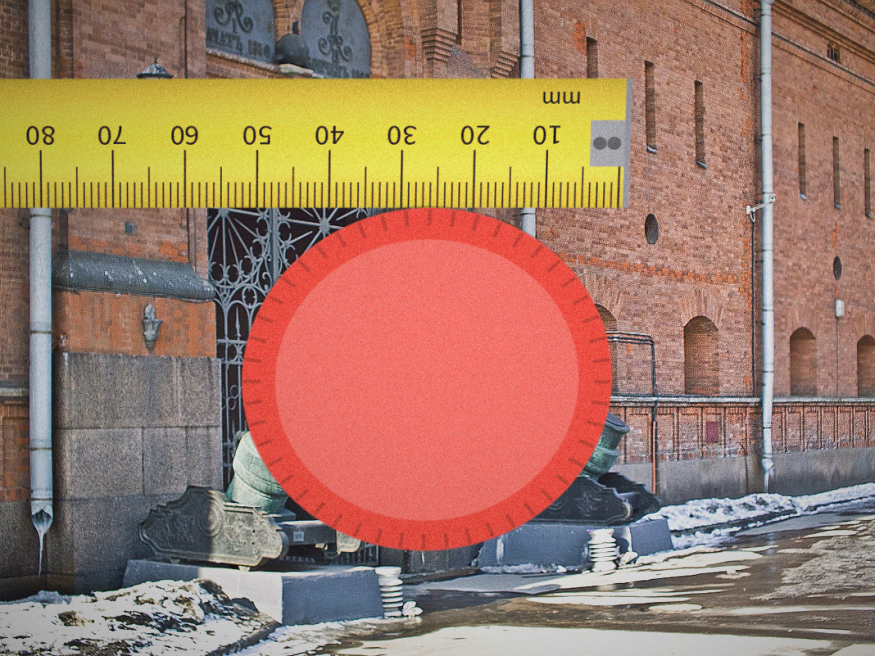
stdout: 52 mm
